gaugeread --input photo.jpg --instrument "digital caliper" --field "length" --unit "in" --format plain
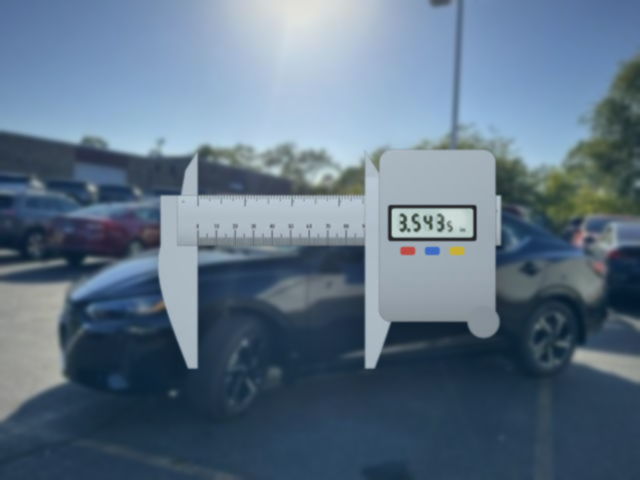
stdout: 3.5435 in
